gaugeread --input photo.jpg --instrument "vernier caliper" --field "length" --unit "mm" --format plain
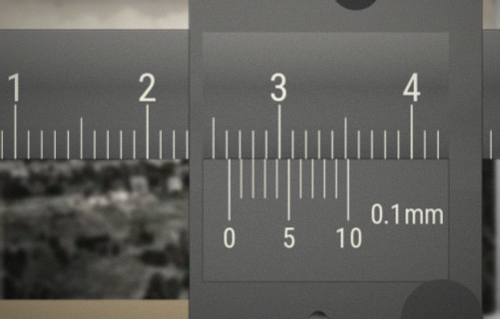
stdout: 26.2 mm
